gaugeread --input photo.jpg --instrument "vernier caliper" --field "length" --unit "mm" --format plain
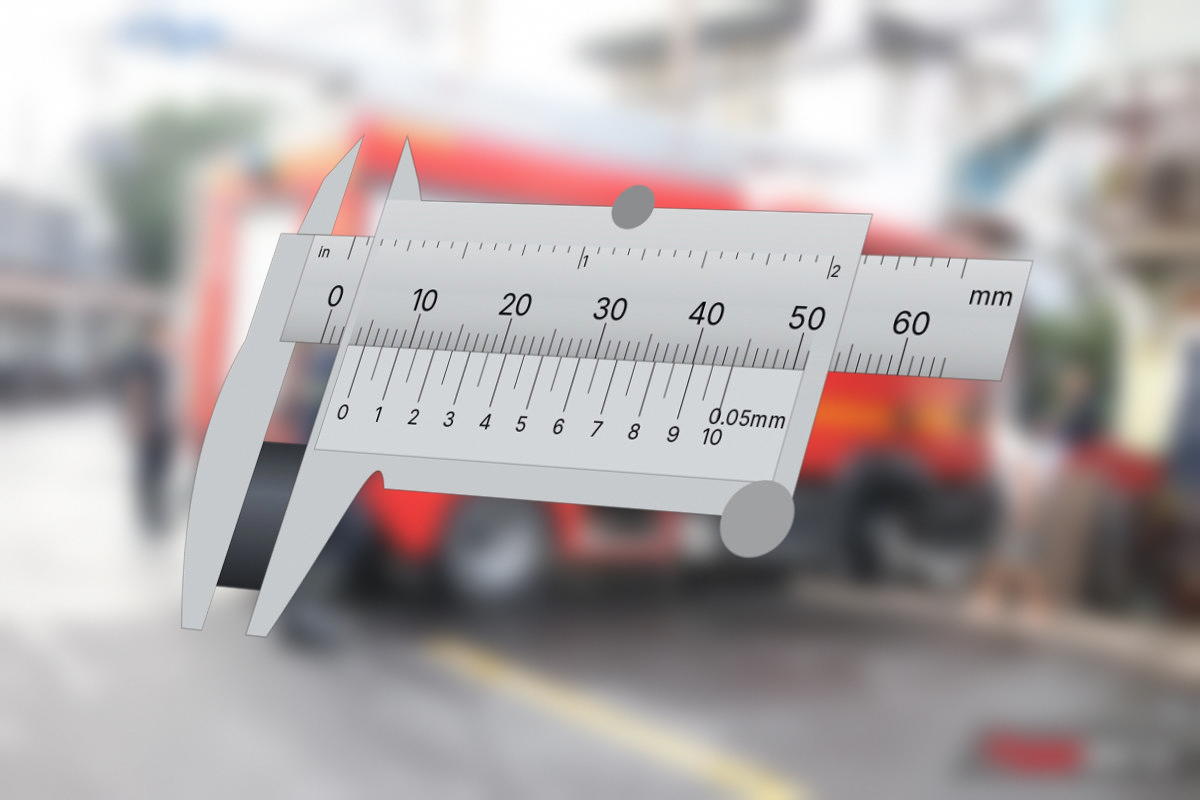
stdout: 5.0 mm
